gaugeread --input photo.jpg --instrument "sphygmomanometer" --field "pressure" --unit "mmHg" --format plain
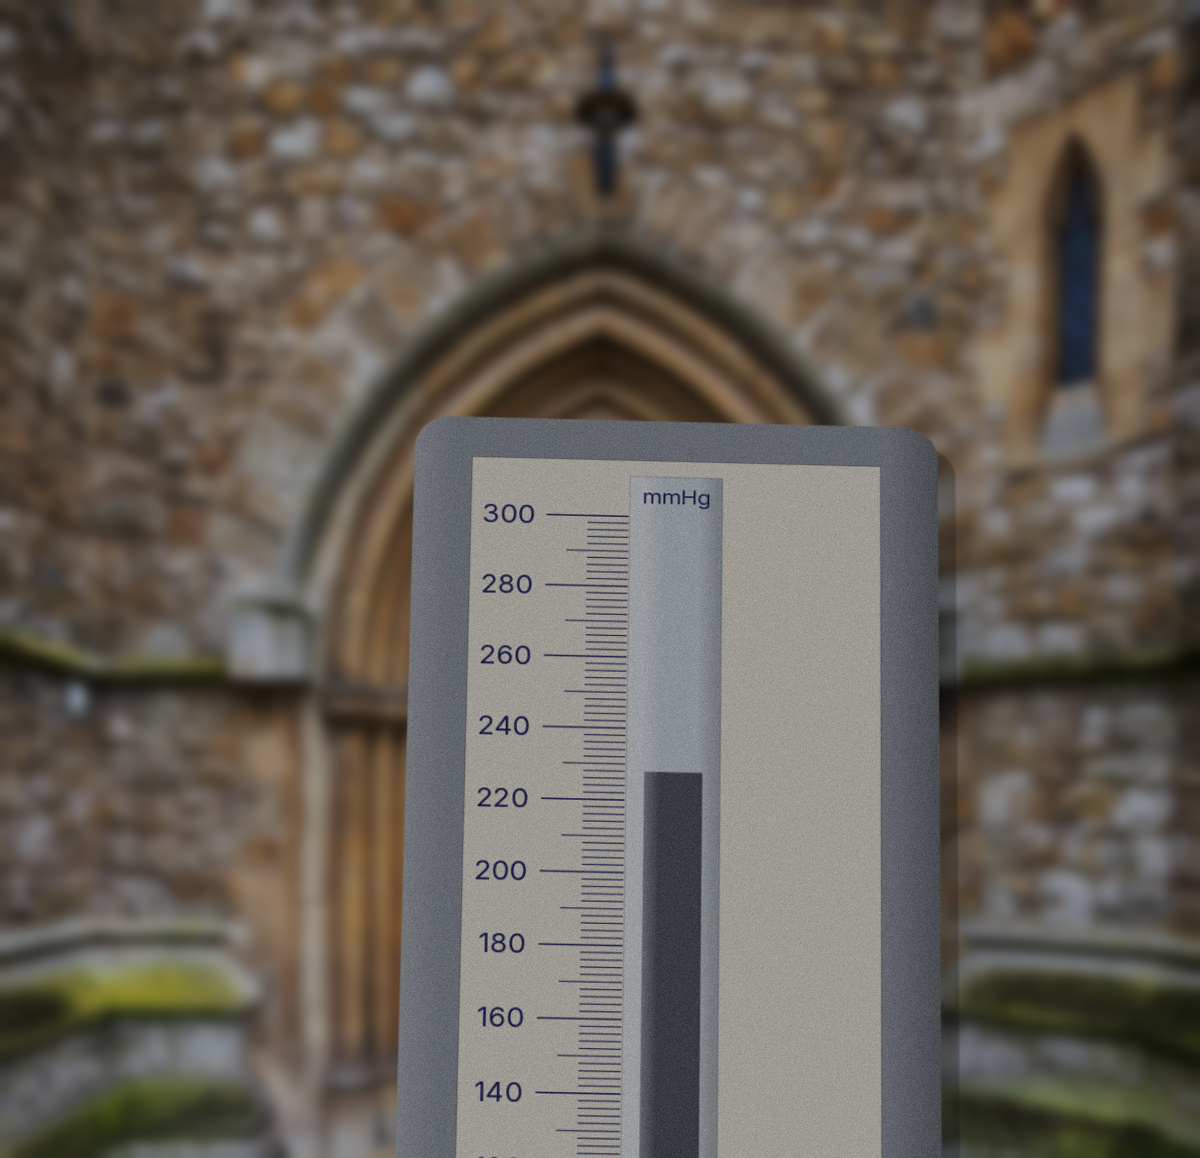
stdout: 228 mmHg
